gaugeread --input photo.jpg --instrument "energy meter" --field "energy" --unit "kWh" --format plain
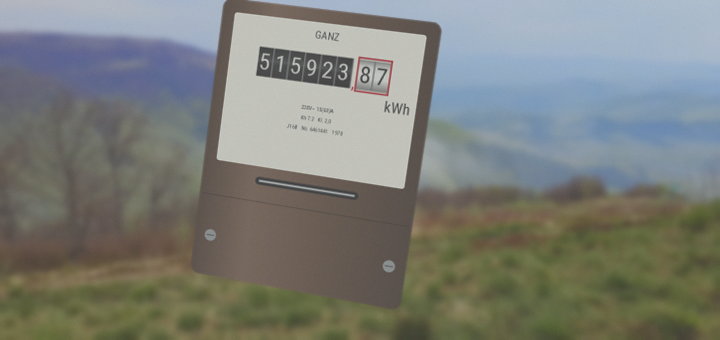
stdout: 515923.87 kWh
